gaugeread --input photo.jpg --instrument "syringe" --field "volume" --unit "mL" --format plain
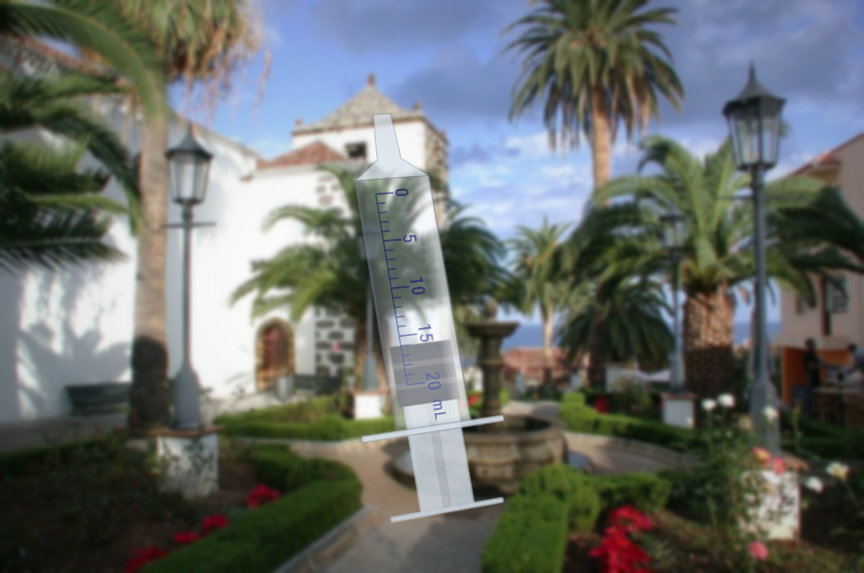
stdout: 16 mL
